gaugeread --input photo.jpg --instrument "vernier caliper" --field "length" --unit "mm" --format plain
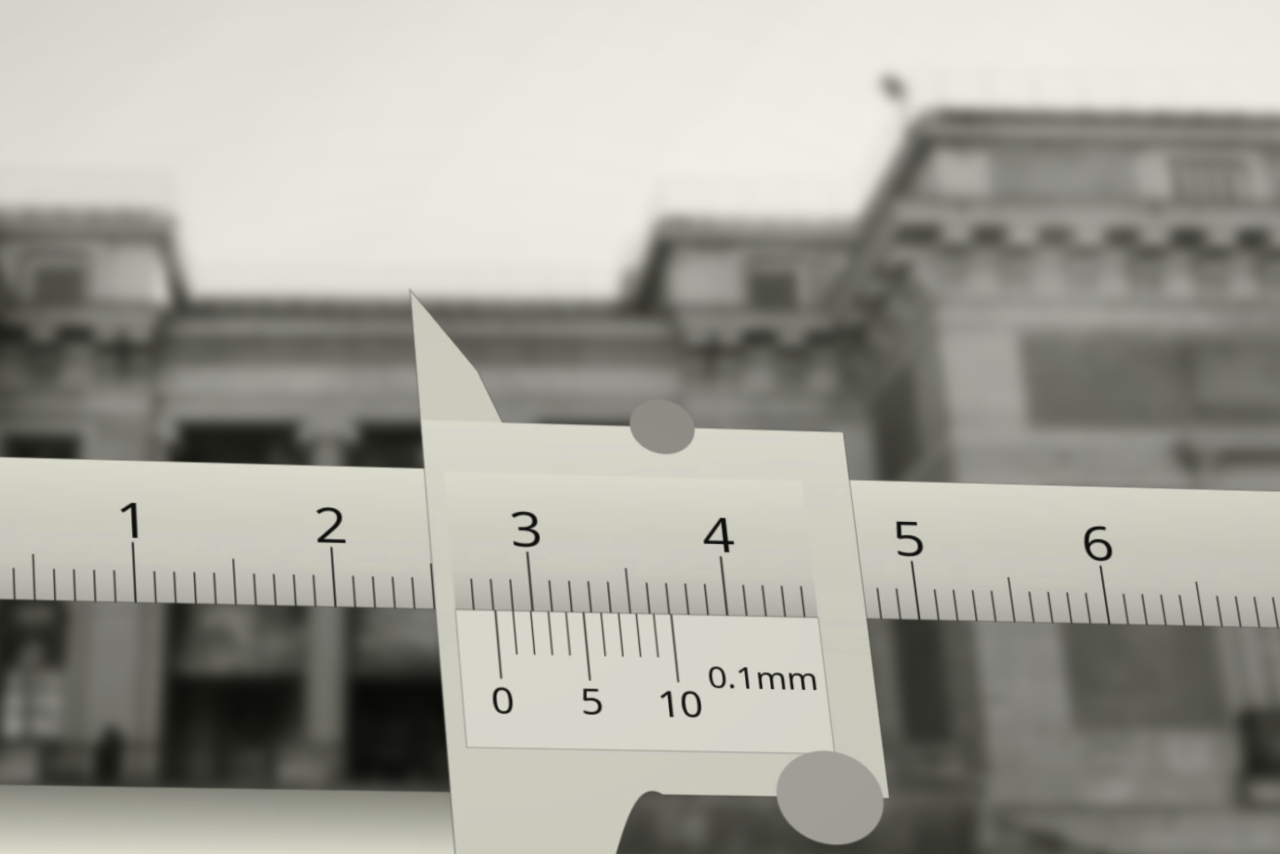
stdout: 28.1 mm
